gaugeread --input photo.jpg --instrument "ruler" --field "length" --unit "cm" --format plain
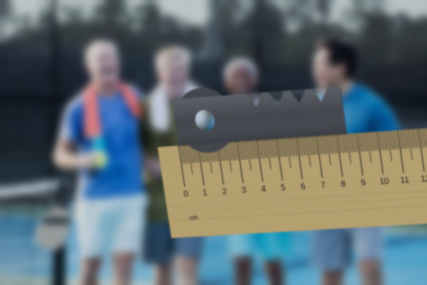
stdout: 8.5 cm
